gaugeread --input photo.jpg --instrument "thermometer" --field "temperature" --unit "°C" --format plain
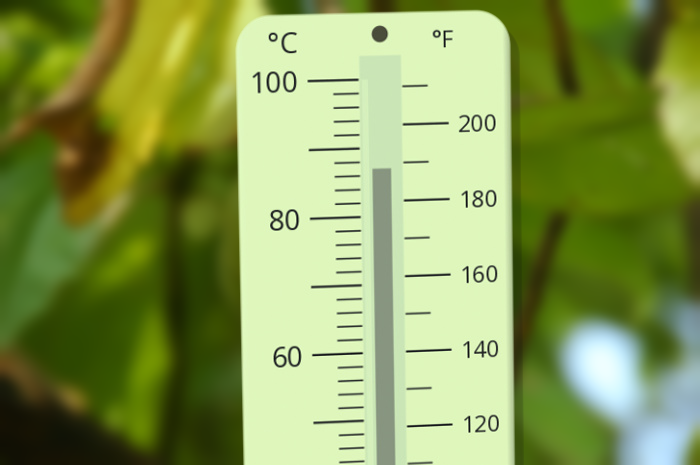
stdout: 87 °C
